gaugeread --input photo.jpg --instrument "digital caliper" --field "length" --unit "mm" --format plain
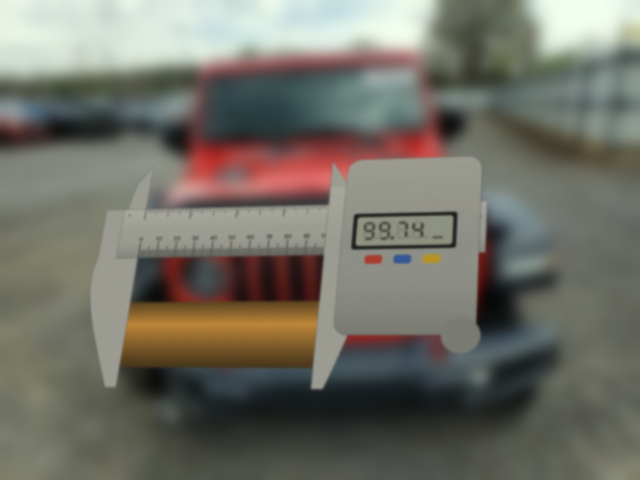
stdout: 99.74 mm
